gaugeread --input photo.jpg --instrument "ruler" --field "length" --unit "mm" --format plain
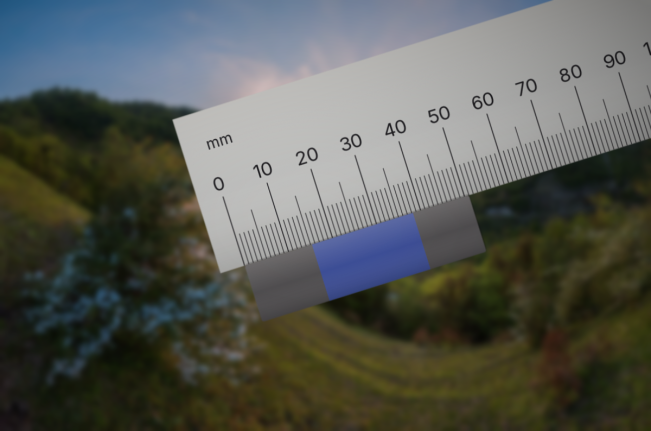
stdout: 51 mm
